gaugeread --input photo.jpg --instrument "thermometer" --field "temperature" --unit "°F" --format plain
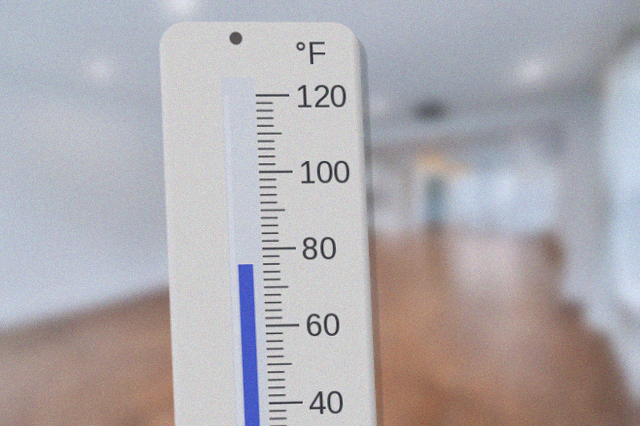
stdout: 76 °F
